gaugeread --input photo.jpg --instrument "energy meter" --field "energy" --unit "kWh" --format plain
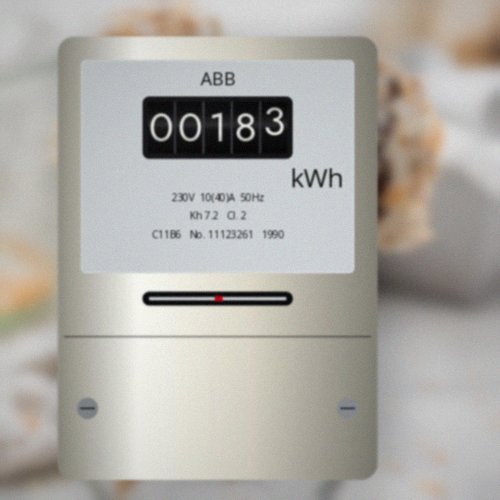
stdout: 183 kWh
